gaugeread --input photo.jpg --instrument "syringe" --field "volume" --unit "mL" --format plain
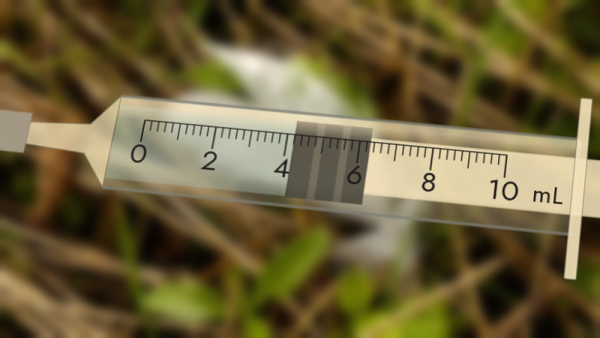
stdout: 4.2 mL
